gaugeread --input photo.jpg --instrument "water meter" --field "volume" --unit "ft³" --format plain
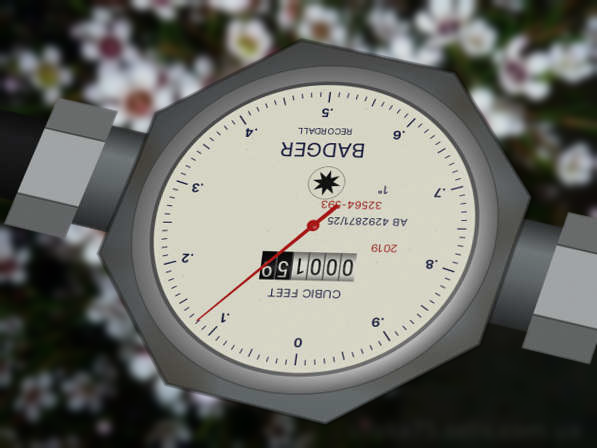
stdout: 159.12 ft³
